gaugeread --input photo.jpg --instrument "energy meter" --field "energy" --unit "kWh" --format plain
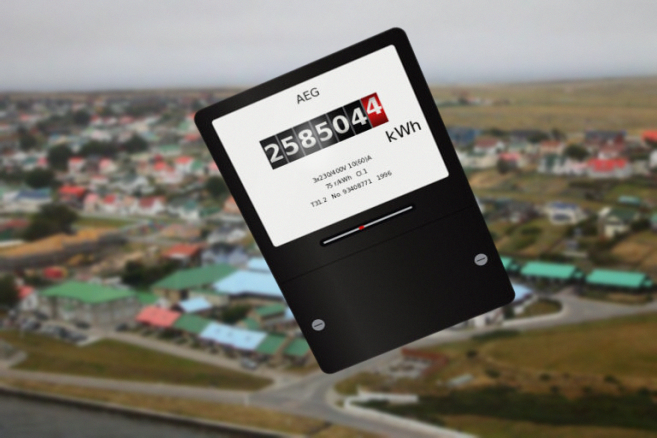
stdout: 258504.4 kWh
